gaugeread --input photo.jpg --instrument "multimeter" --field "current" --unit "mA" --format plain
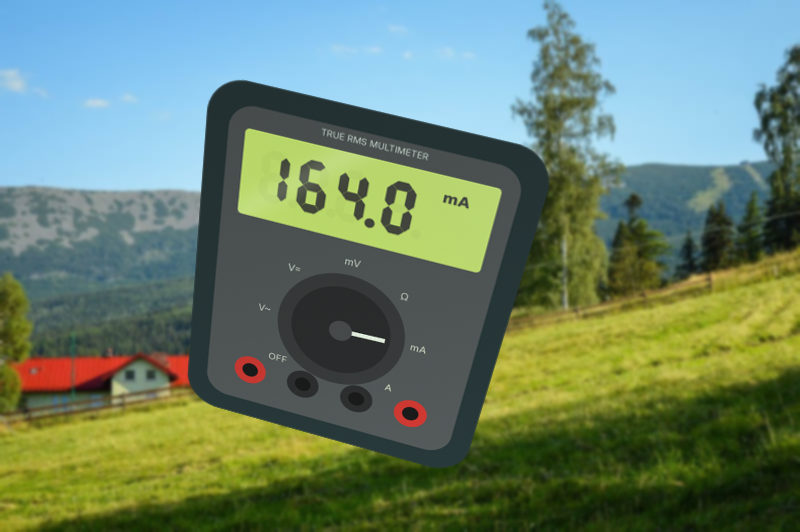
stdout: 164.0 mA
